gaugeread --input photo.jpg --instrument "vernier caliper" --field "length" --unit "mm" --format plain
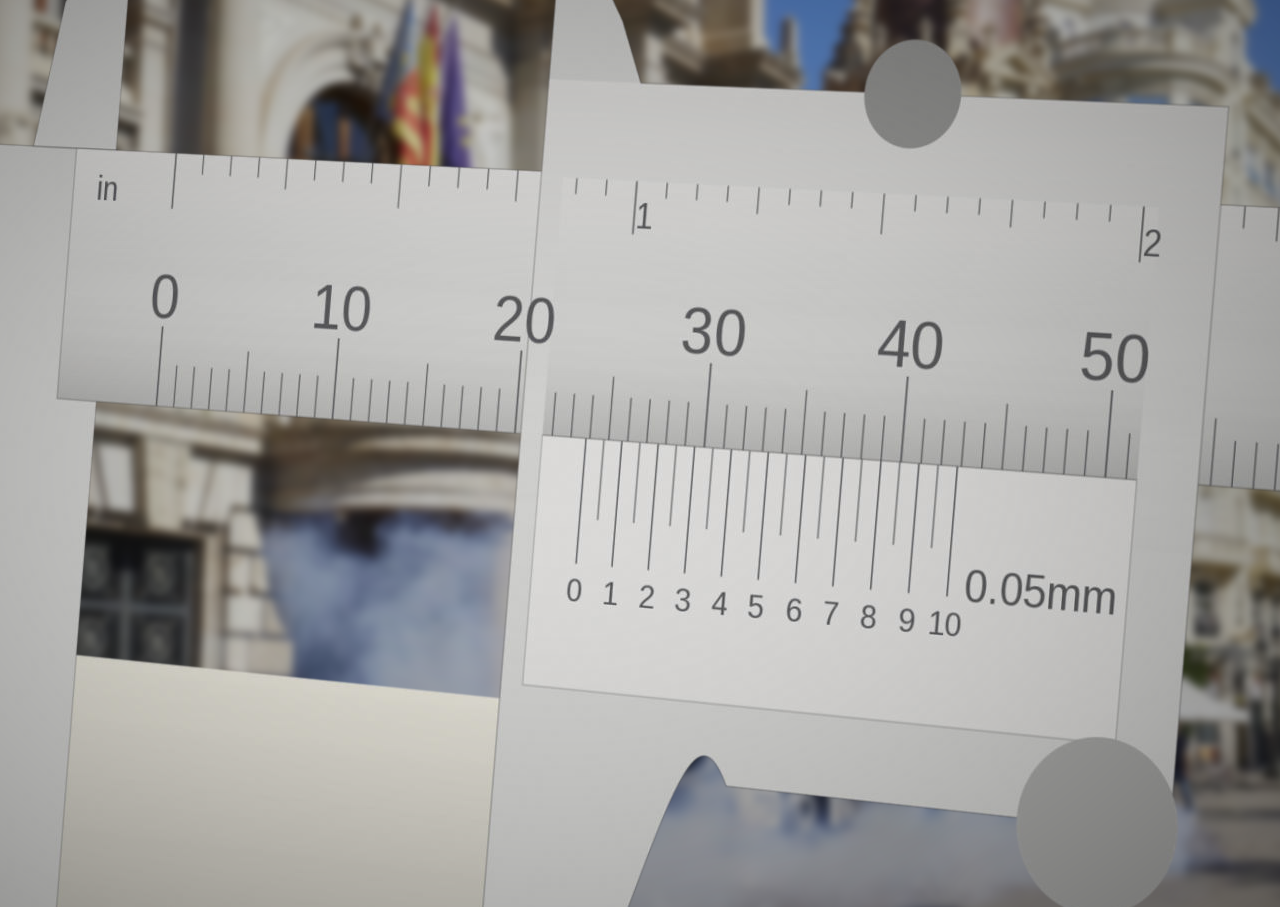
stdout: 23.8 mm
